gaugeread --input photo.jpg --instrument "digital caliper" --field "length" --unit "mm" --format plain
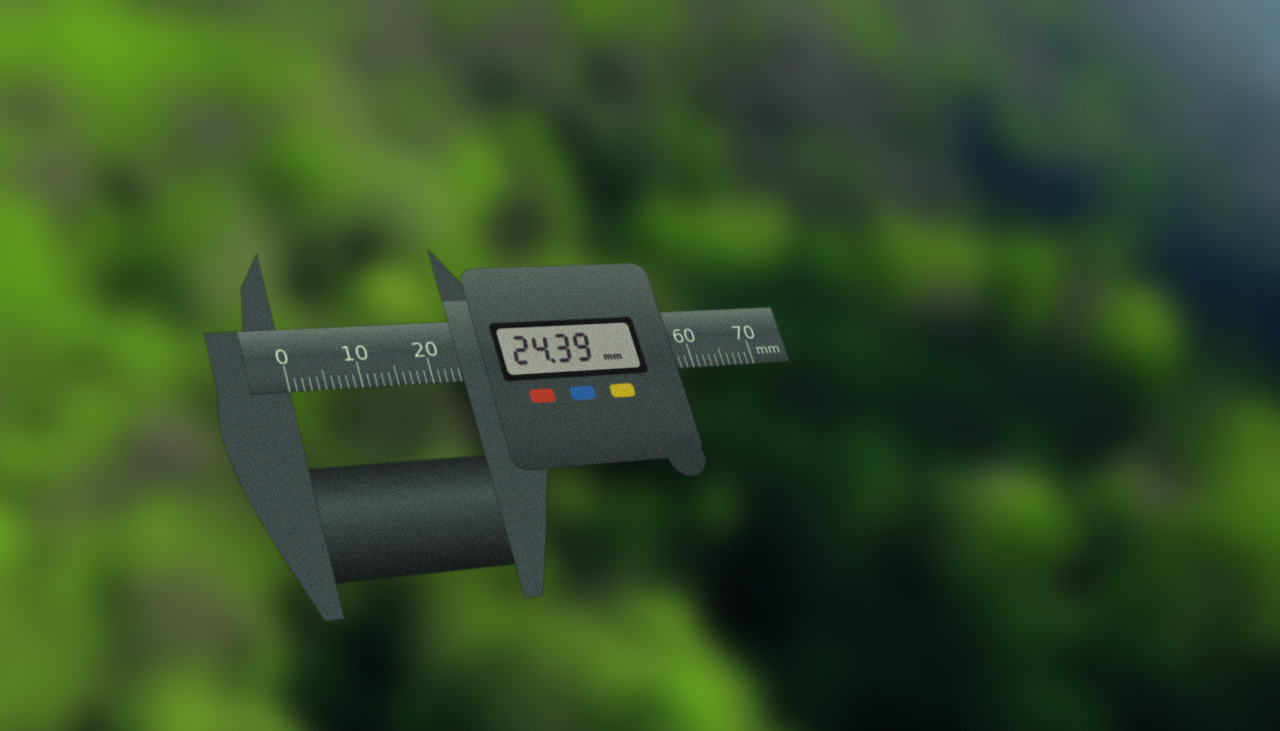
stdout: 24.39 mm
